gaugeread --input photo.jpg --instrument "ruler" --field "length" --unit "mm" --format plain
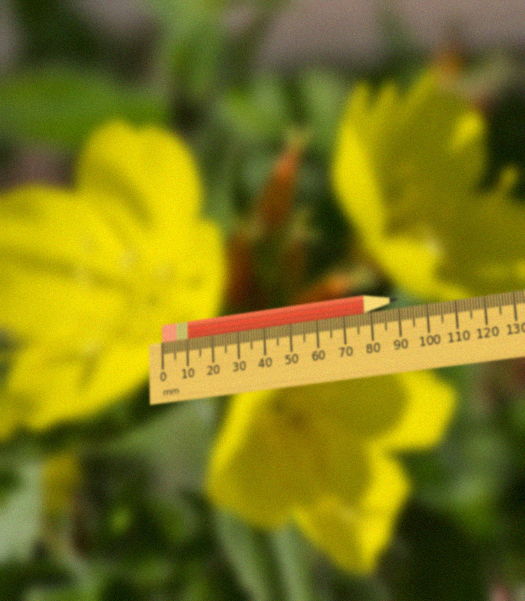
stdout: 90 mm
